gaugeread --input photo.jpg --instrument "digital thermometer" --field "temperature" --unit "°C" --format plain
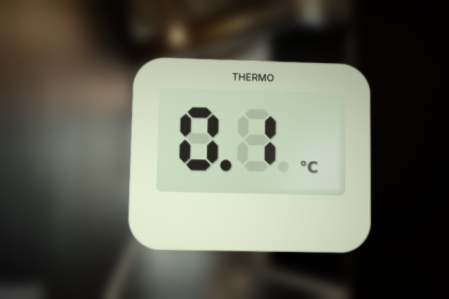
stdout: 0.1 °C
